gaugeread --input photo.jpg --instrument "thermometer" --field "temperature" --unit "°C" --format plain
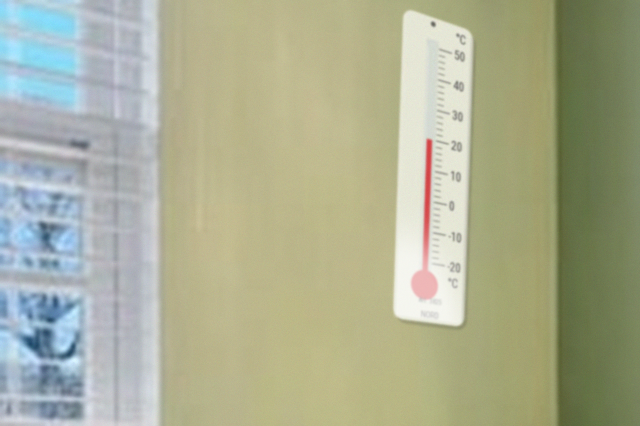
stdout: 20 °C
